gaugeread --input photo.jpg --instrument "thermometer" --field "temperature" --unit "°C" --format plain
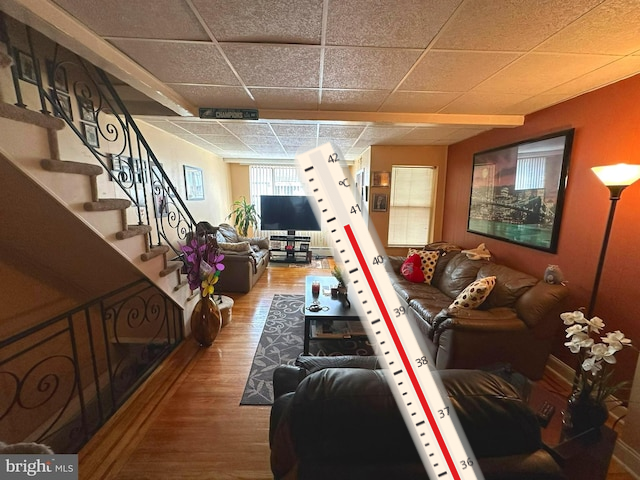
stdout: 40.8 °C
